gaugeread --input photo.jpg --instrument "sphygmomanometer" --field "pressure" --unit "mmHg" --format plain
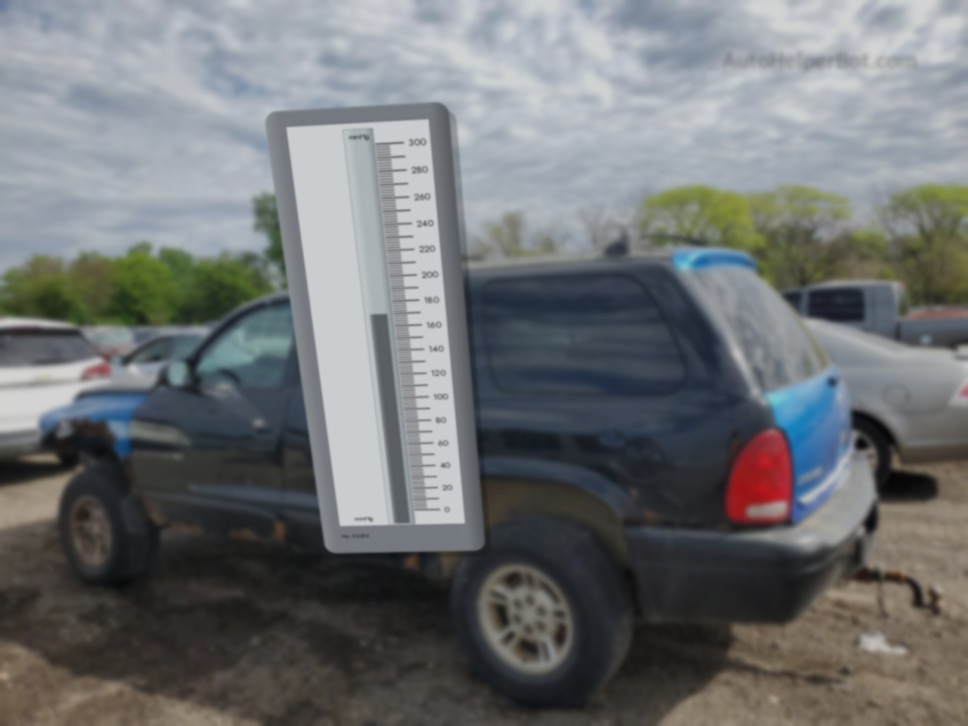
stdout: 170 mmHg
